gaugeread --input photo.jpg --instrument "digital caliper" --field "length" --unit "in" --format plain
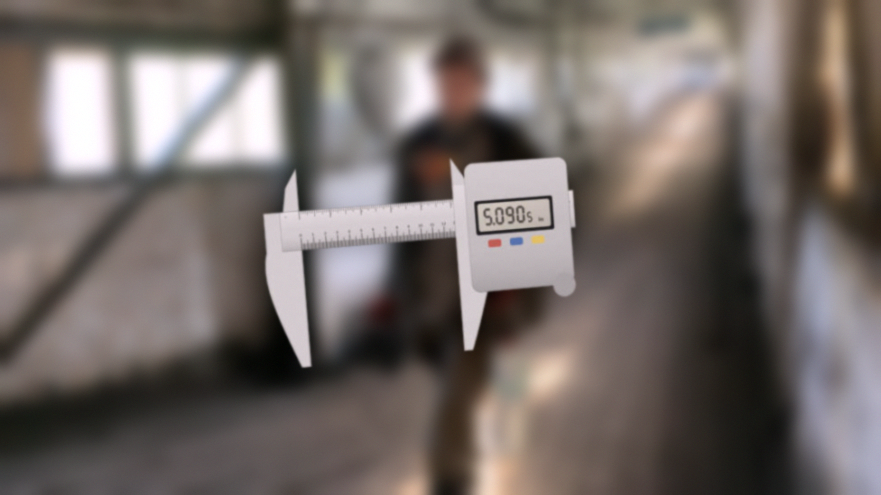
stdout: 5.0905 in
